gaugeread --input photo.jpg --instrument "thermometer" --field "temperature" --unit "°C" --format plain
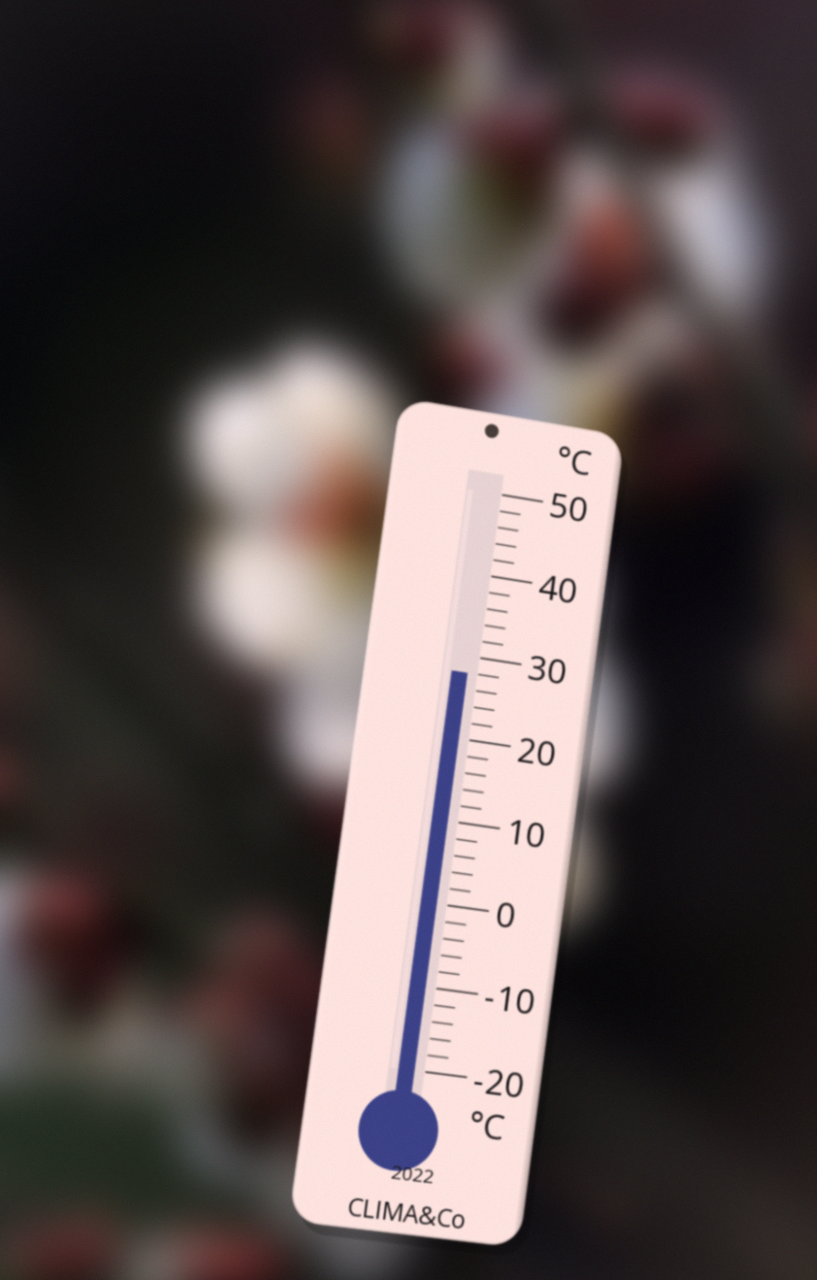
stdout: 28 °C
